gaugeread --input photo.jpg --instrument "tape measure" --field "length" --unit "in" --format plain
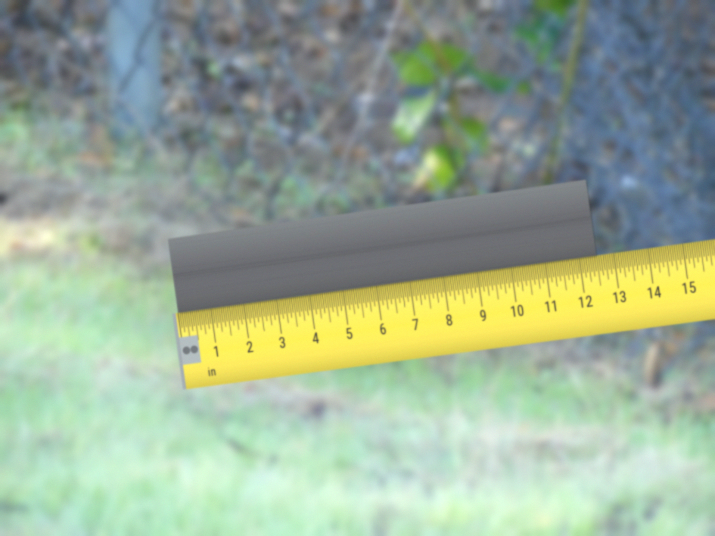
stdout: 12.5 in
